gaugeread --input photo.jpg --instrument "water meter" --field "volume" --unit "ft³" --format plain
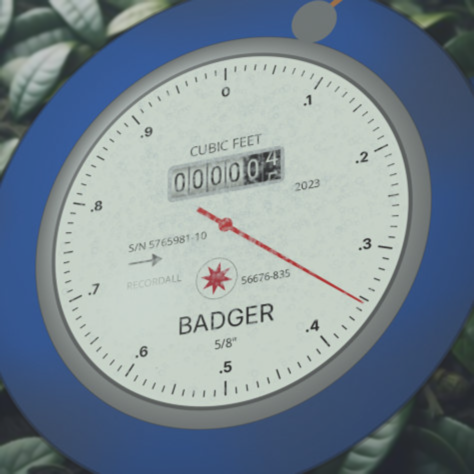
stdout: 4.35 ft³
